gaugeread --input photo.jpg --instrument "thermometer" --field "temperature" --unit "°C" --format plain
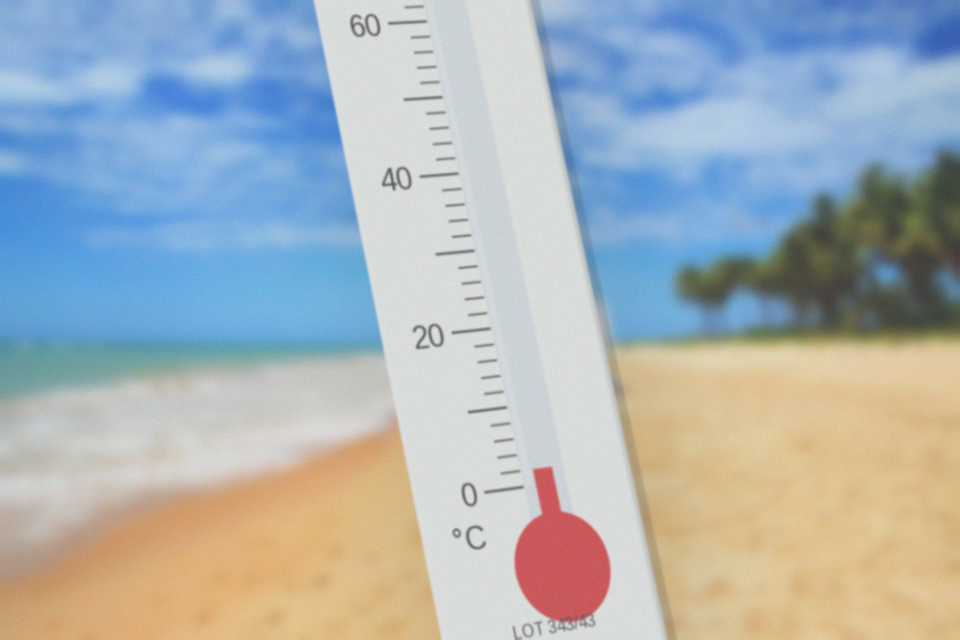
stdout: 2 °C
